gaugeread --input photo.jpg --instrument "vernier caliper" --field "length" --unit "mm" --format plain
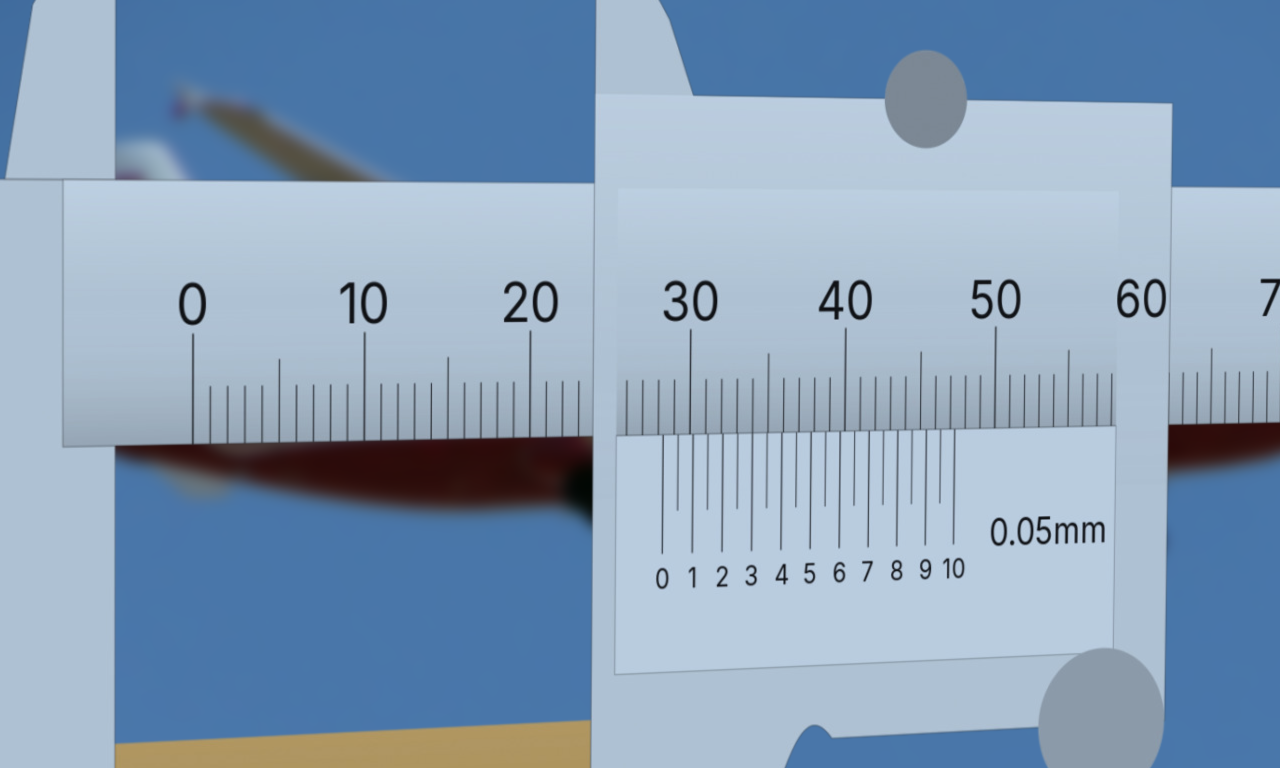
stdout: 28.3 mm
